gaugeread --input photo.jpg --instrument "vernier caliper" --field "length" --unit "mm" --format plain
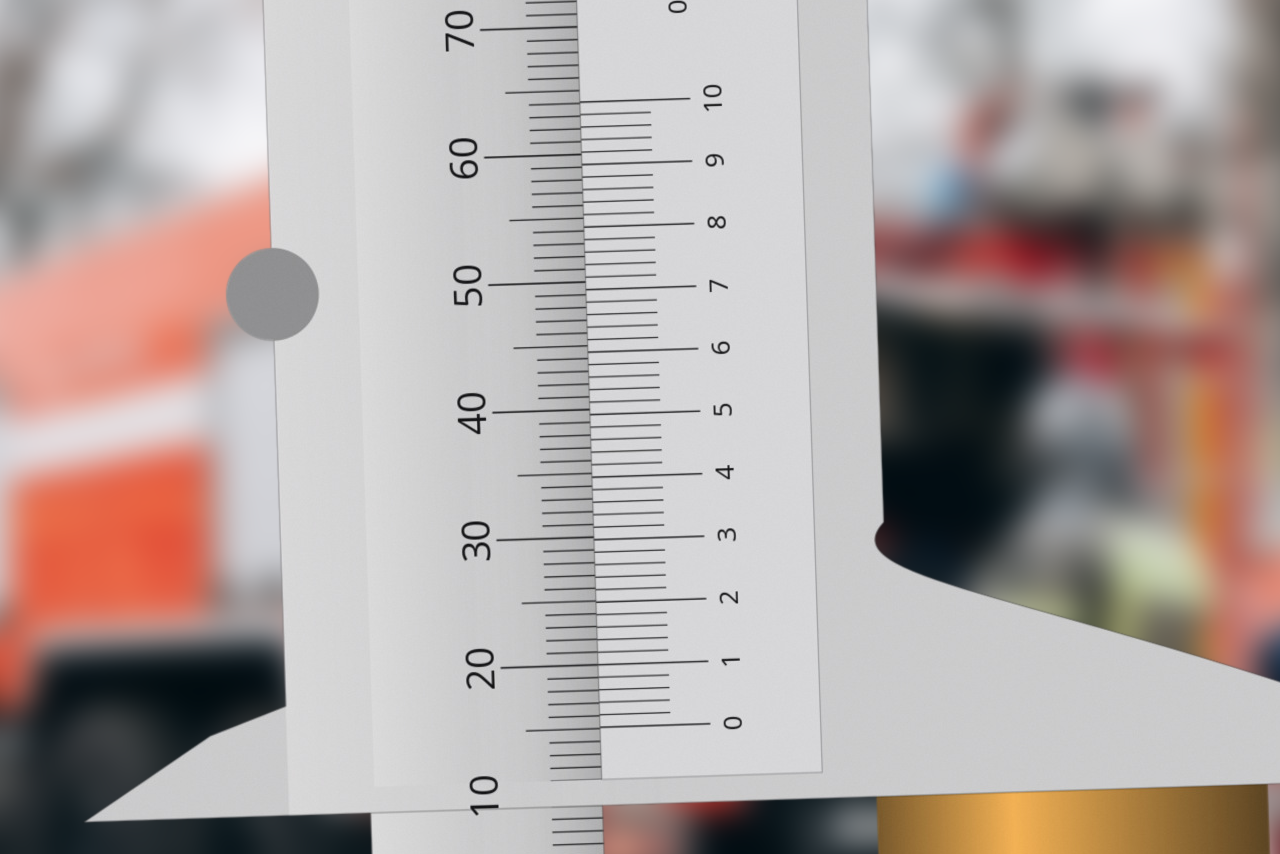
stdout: 15.1 mm
